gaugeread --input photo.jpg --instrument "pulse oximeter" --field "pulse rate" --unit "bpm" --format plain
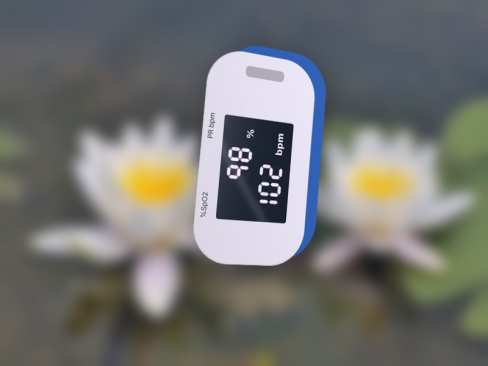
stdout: 102 bpm
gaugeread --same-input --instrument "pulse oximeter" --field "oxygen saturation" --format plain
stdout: 98 %
